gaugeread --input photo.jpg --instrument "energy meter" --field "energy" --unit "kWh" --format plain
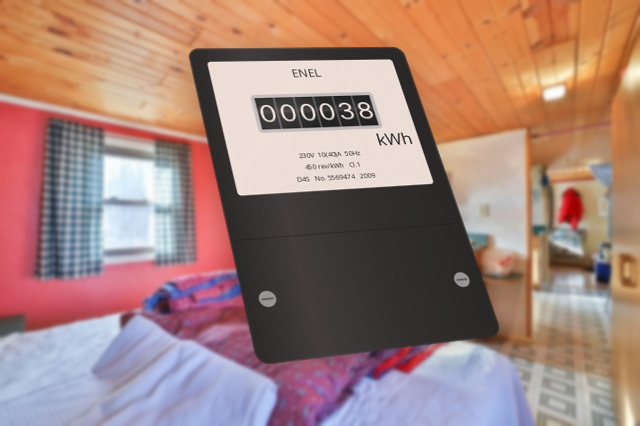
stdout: 38 kWh
